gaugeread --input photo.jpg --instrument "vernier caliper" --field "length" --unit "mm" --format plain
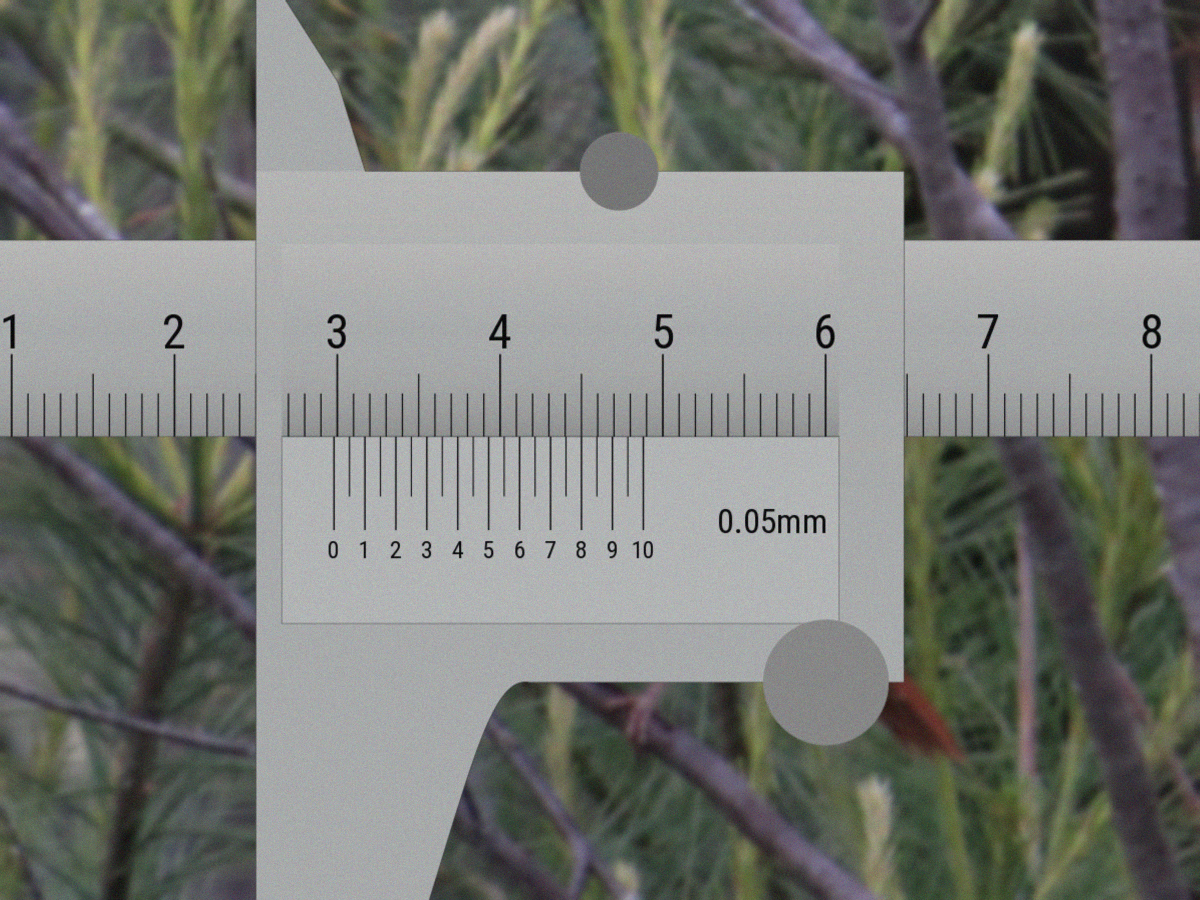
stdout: 29.8 mm
